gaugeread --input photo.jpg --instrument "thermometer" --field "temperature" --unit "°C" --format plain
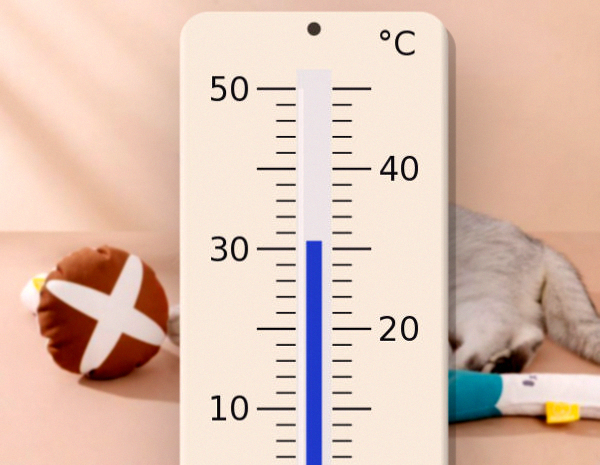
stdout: 31 °C
